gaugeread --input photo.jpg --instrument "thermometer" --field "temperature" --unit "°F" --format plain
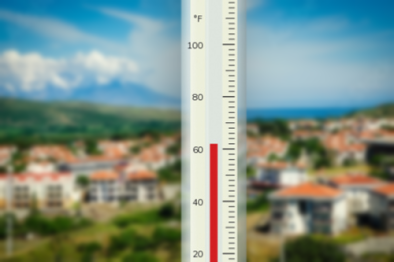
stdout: 62 °F
